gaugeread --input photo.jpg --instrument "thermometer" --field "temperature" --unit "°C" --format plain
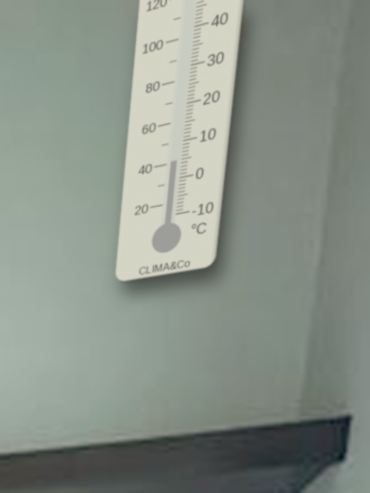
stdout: 5 °C
